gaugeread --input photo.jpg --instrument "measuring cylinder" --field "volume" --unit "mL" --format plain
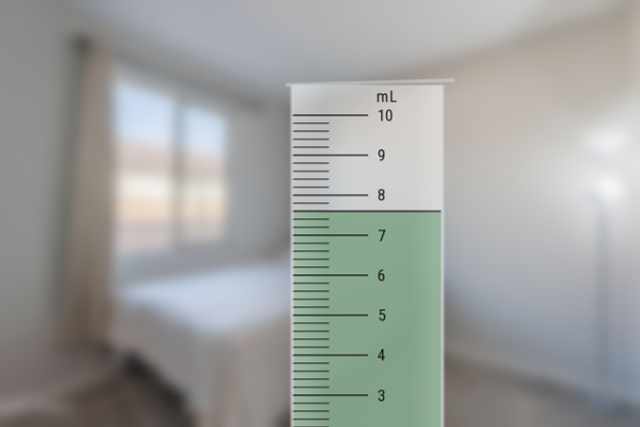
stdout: 7.6 mL
